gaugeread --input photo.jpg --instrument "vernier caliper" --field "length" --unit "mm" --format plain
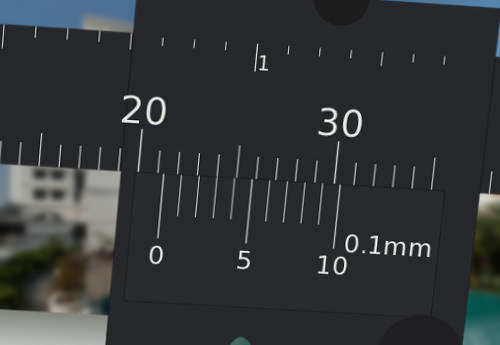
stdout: 21.3 mm
